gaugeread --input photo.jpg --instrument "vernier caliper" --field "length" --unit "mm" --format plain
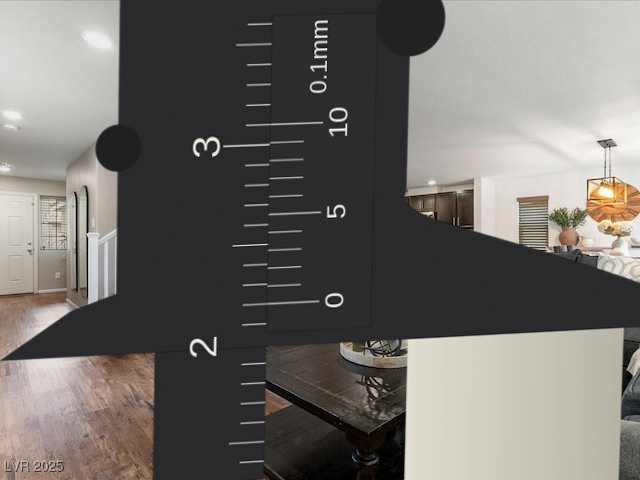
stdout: 22.0 mm
